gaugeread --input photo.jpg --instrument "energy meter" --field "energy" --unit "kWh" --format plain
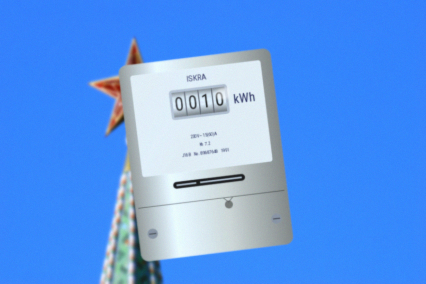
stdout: 10 kWh
